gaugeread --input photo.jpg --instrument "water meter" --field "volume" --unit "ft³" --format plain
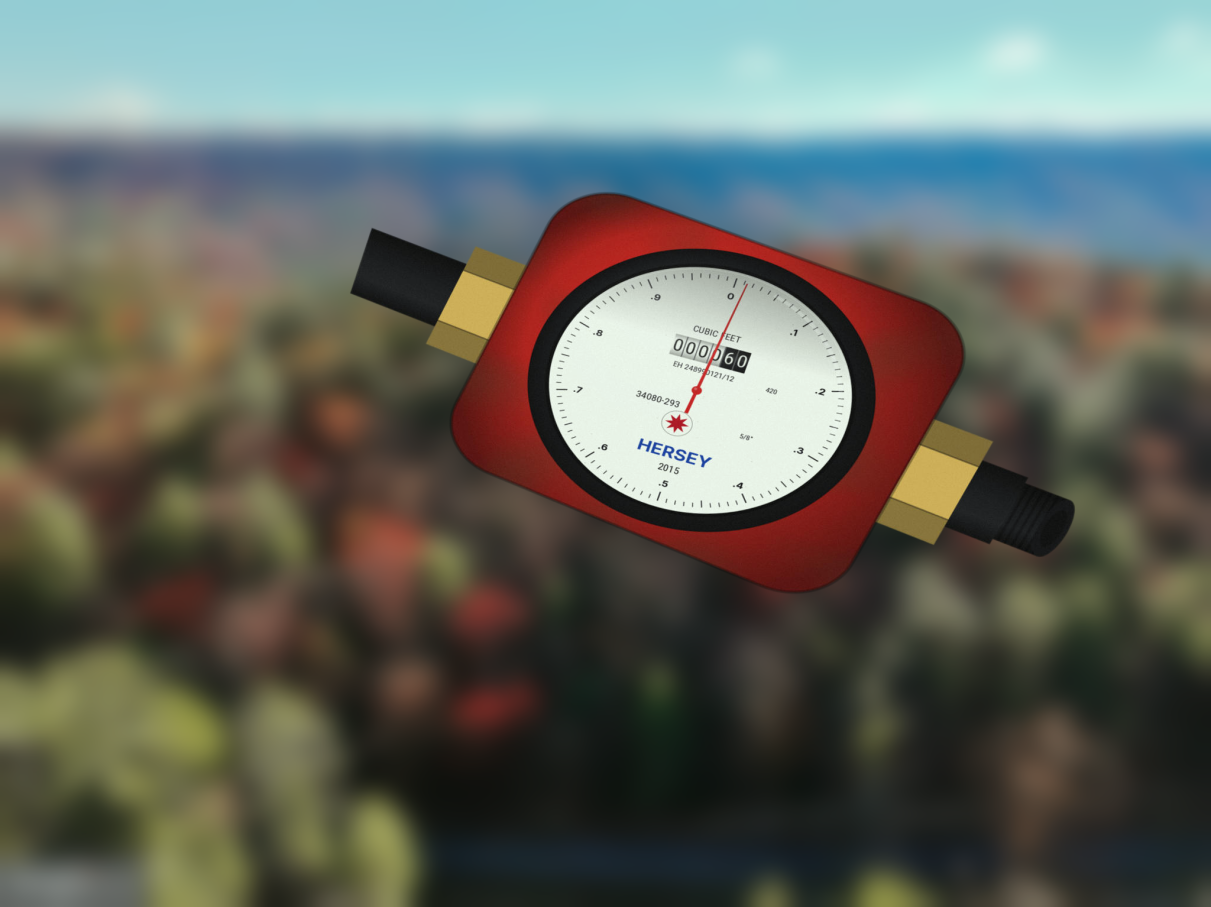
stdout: 60.01 ft³
